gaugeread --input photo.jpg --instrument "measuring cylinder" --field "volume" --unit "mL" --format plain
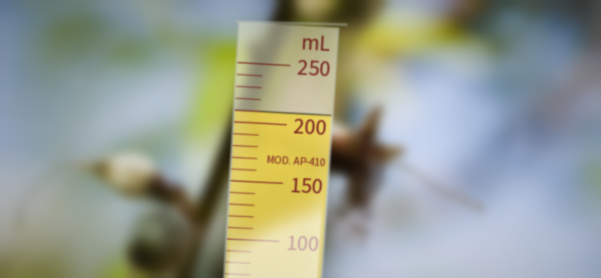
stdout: 210 mL
